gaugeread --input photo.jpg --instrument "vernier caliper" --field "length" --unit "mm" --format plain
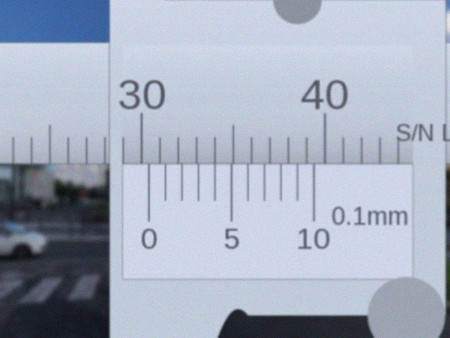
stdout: 30.4 mm
